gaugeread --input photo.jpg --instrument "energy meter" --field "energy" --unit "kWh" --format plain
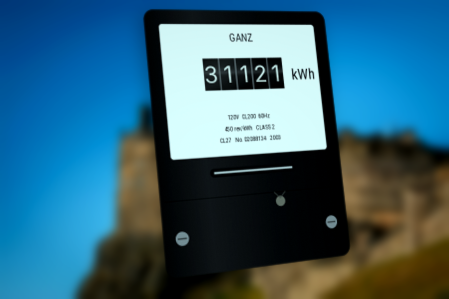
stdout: 31121 kWh
